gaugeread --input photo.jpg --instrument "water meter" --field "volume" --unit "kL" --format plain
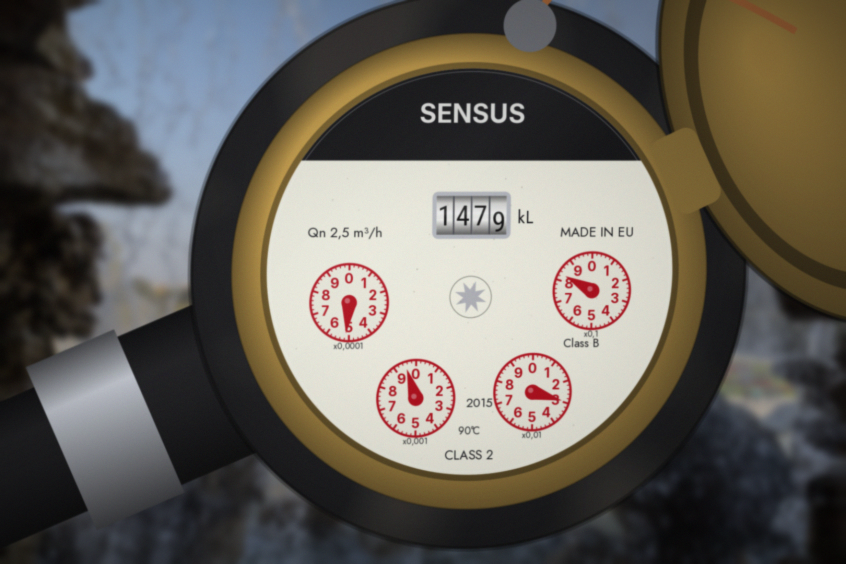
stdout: 1478.8295 kL
